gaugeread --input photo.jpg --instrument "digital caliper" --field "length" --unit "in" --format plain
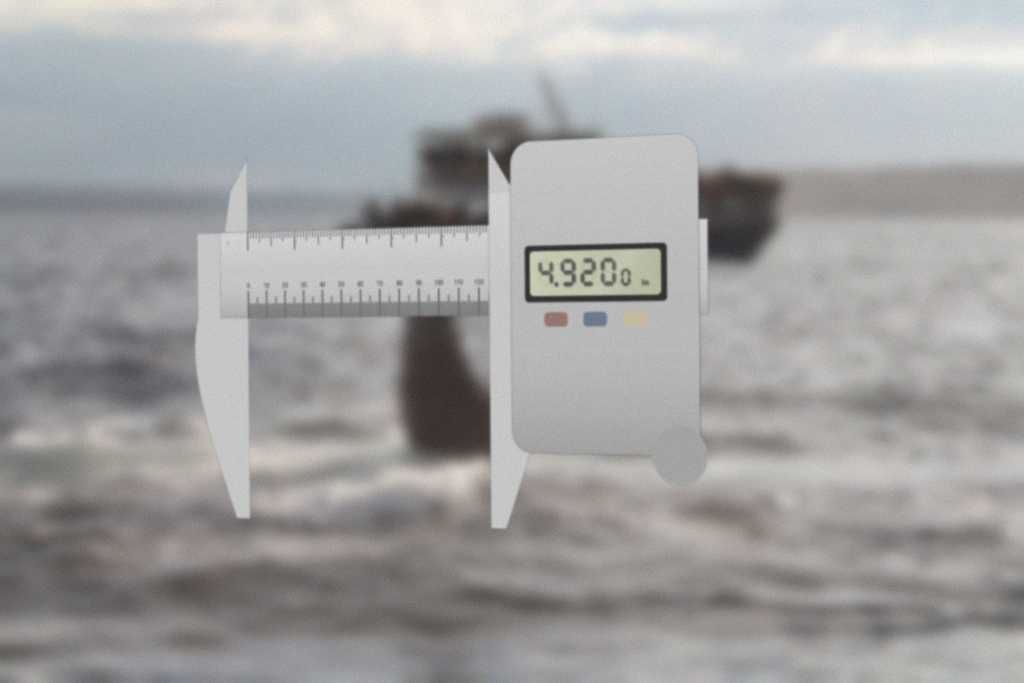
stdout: 4.9200 in
